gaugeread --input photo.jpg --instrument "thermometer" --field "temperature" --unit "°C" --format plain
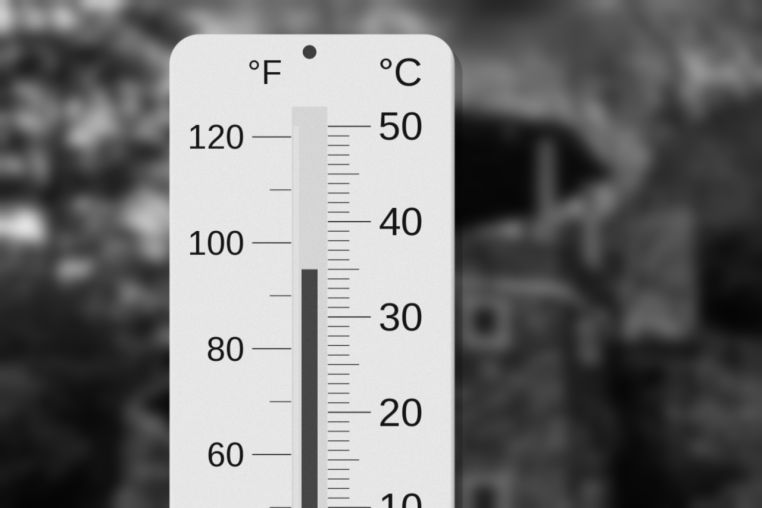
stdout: 35 °C
